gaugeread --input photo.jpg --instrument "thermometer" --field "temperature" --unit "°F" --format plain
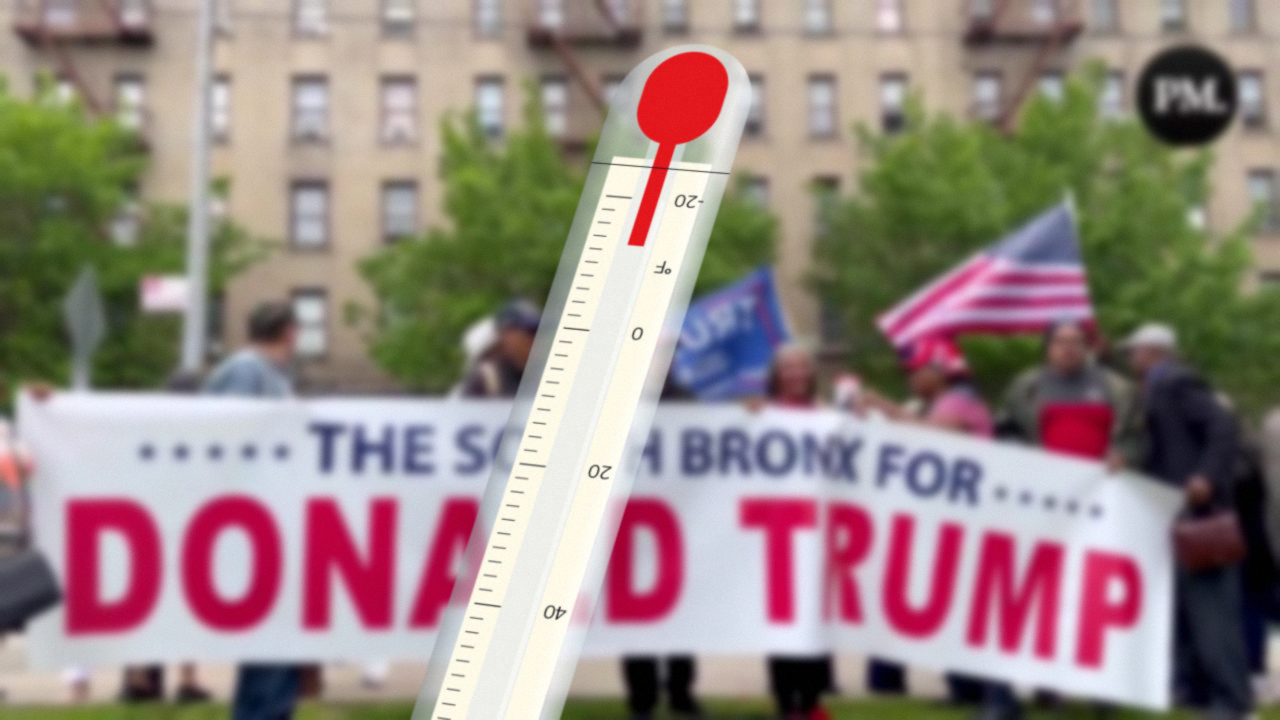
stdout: -13 °F
